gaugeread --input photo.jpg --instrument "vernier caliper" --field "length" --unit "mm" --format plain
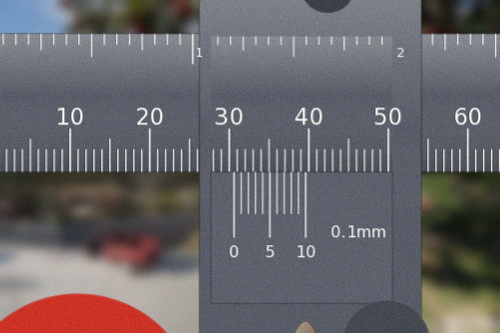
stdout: 30.6 mm
